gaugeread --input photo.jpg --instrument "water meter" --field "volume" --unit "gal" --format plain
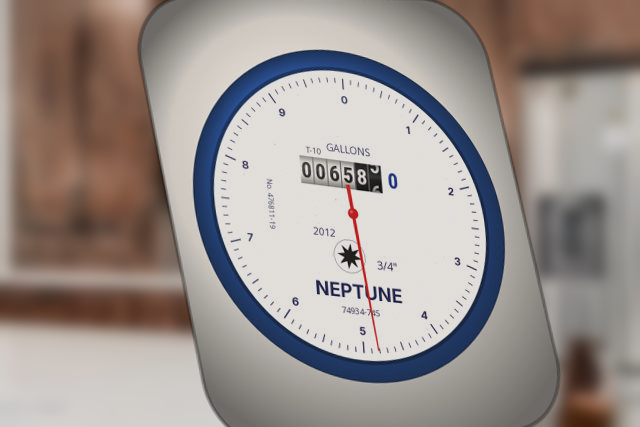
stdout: 65854.8 gal
